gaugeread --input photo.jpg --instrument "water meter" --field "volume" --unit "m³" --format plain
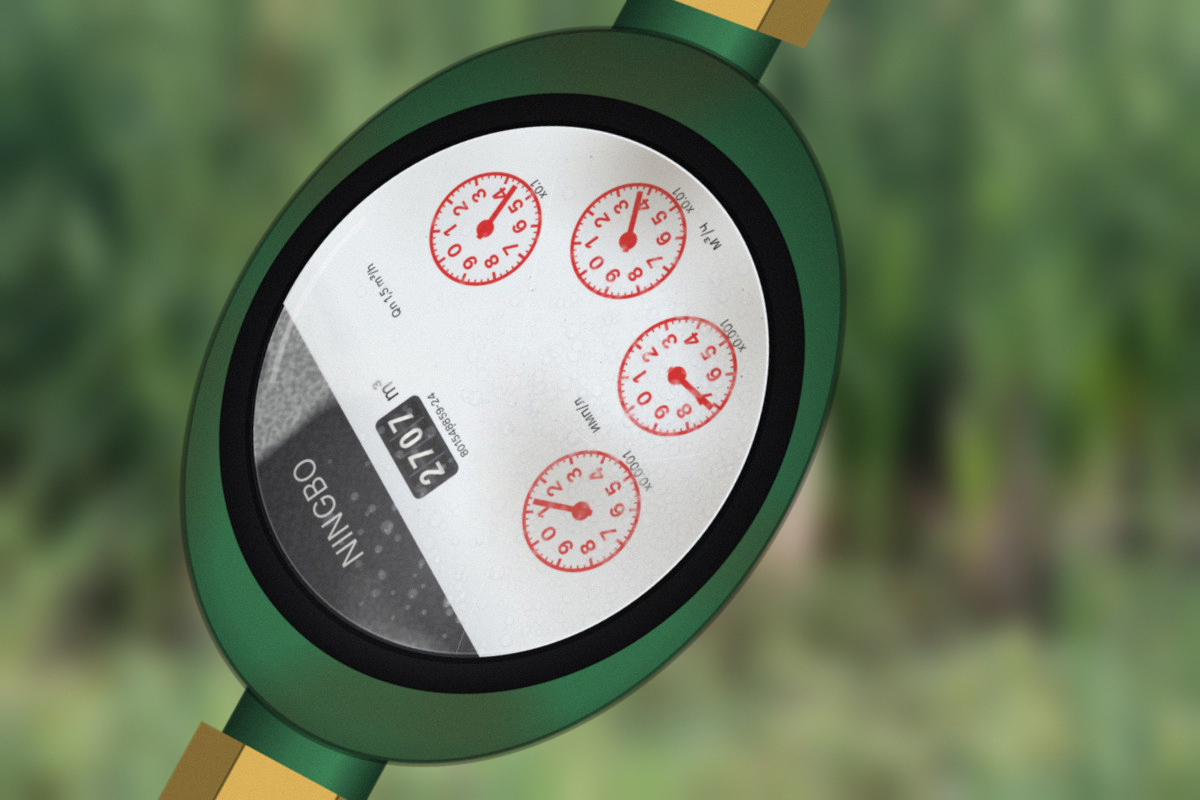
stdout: 2707.4371 m³
